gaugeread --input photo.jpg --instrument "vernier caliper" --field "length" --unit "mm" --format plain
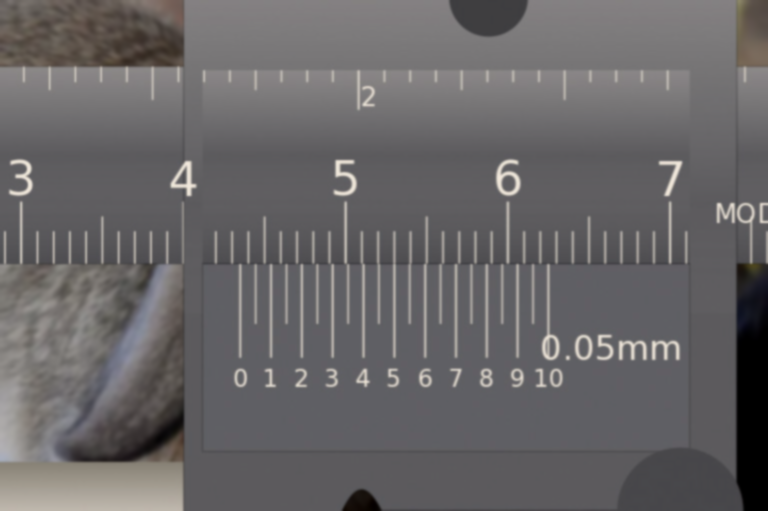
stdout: 43.5 mm
